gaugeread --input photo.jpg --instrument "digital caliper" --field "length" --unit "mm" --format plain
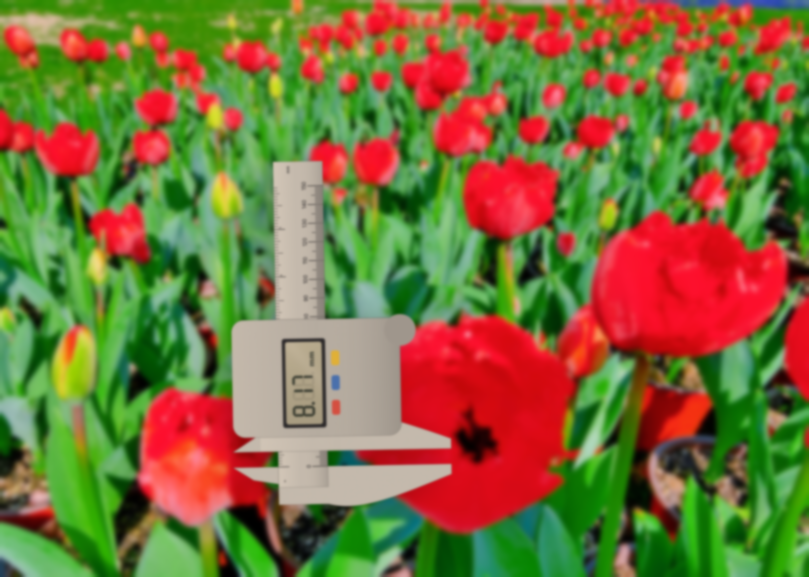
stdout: 8.17 mm
